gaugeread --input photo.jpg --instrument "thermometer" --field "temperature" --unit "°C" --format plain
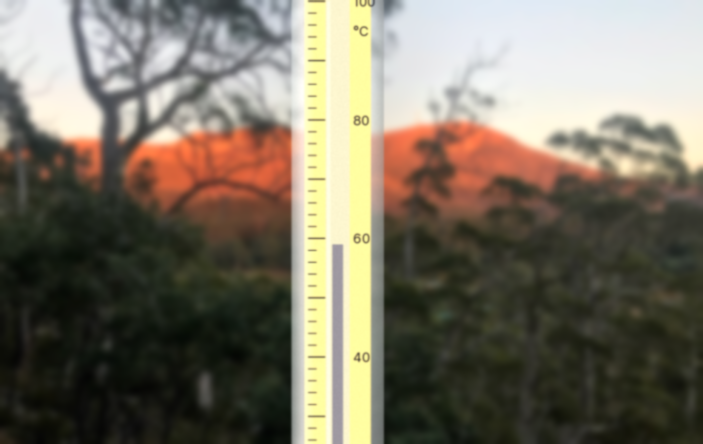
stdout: 59 °C
